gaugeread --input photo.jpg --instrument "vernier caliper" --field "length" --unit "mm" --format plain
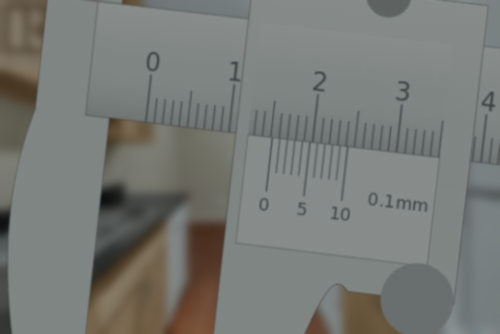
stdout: 15.2 mm
